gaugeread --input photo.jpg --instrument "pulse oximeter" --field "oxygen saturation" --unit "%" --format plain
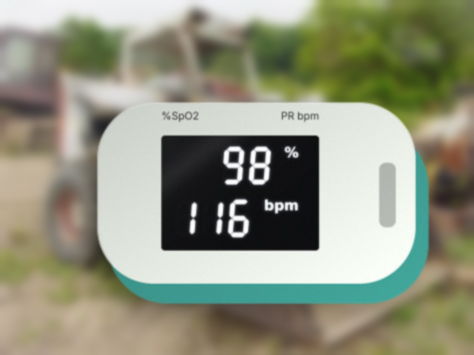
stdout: 98 %
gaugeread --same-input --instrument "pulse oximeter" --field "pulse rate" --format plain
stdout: 116 bpm
